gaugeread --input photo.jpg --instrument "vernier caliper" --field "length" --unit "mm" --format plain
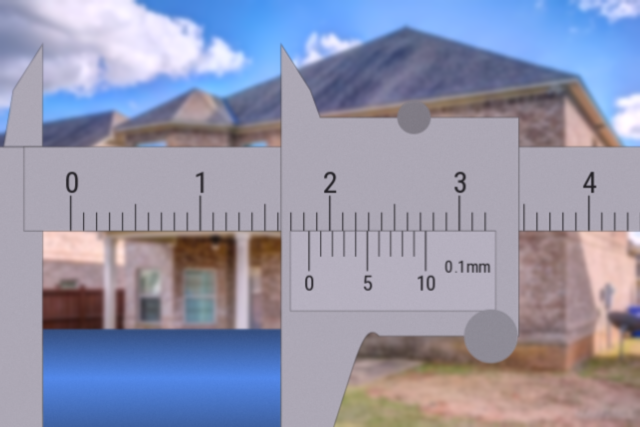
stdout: 18.4 mm
